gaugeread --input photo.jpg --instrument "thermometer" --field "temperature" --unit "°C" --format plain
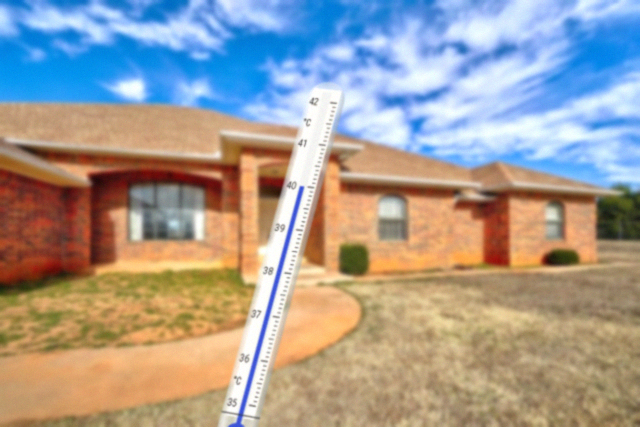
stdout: 40 °C
